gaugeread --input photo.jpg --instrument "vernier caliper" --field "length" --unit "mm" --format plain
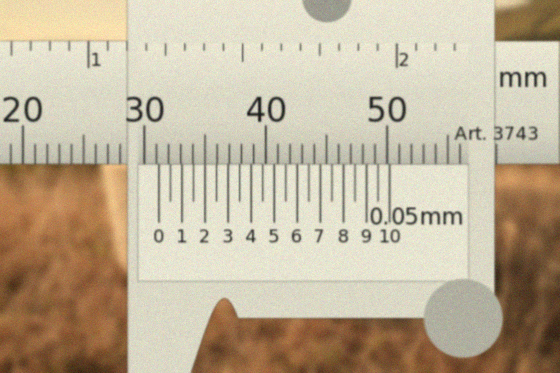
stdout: 31.2 mm
